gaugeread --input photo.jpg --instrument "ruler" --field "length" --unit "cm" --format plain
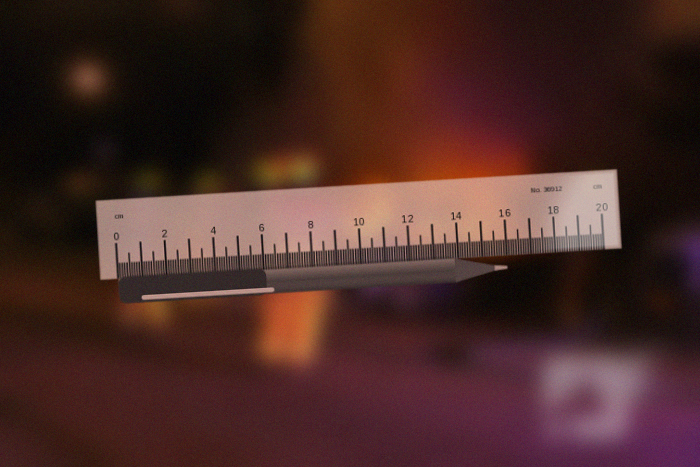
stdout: 16 cm
